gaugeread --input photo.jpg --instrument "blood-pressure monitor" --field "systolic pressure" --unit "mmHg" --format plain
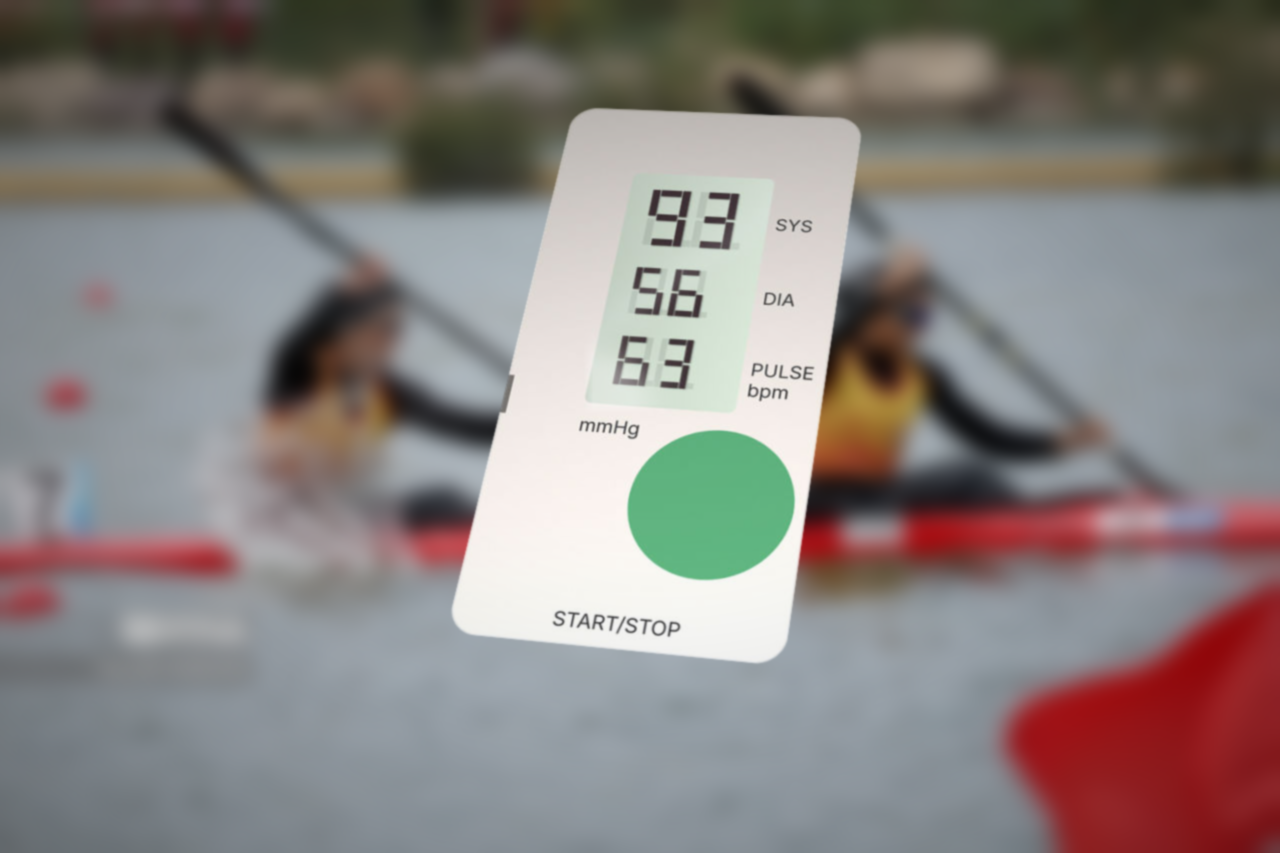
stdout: 93 mmHg
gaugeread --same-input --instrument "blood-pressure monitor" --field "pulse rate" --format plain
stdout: 63 bpm
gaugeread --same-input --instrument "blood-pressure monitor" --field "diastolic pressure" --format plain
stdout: 56 mmHg
